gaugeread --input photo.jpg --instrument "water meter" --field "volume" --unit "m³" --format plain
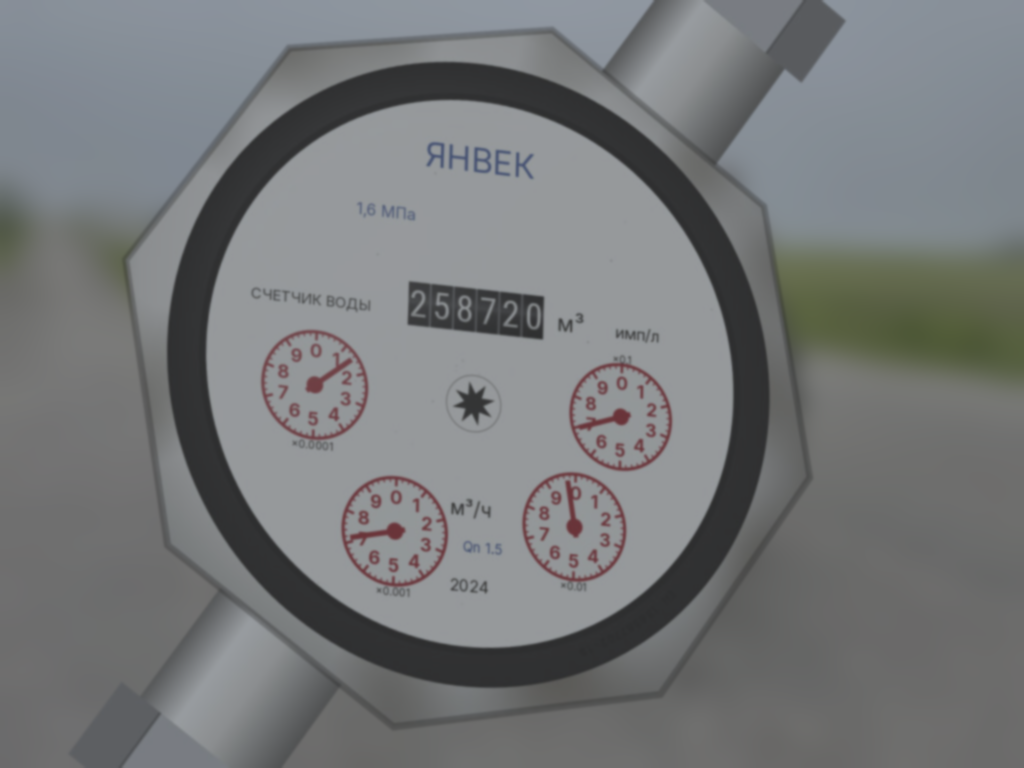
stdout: 258720.6971 m³
